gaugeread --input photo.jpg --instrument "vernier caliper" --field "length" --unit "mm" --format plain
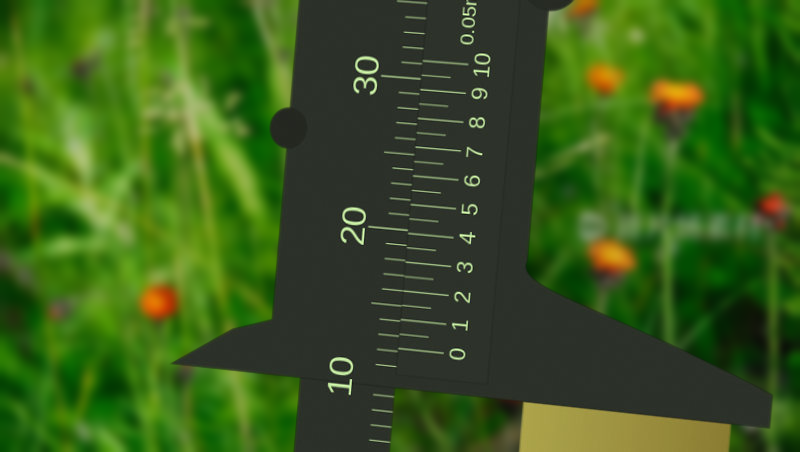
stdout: 12.2 mm
